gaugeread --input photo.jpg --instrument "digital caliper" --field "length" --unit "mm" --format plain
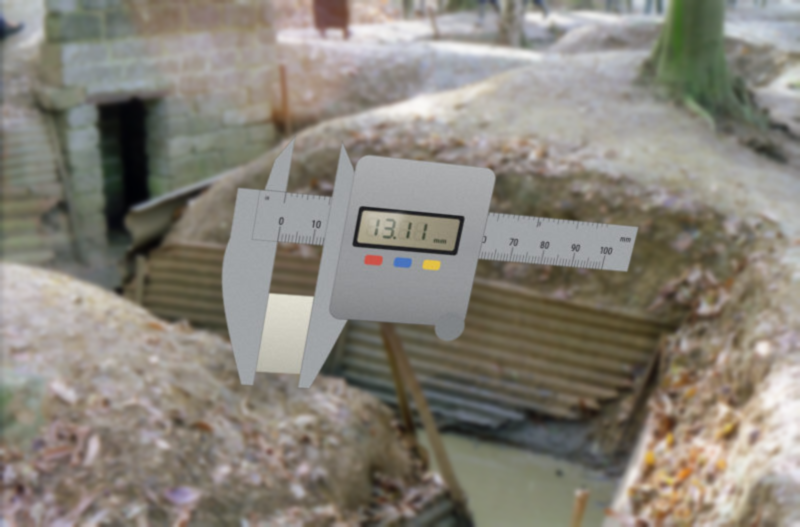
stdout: 13.11 mm
